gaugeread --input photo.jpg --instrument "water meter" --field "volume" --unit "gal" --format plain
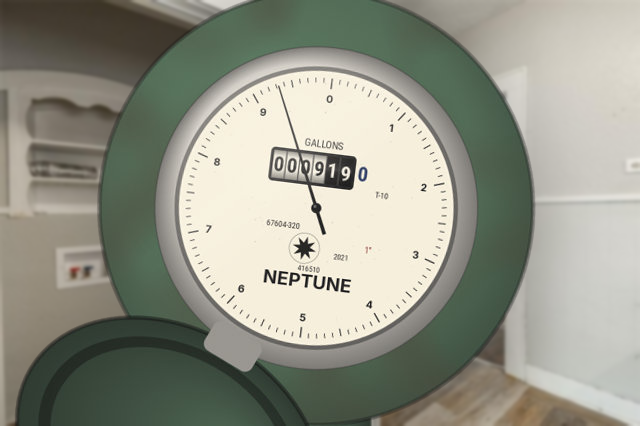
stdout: 9189.3 gal
